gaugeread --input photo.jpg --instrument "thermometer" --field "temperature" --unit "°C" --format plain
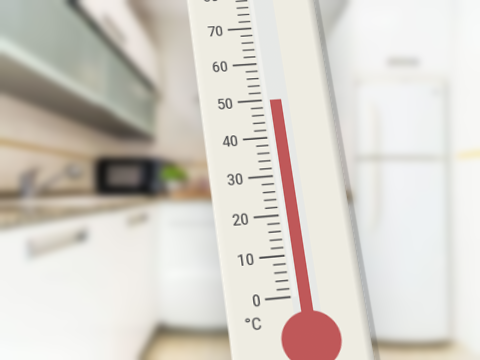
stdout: 50 °C
